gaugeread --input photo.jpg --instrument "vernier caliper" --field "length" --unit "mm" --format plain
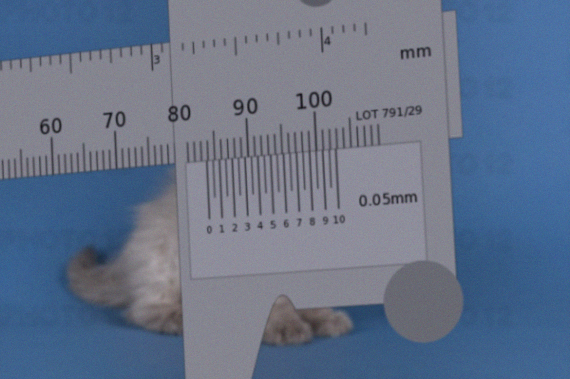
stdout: 83.8 mm
